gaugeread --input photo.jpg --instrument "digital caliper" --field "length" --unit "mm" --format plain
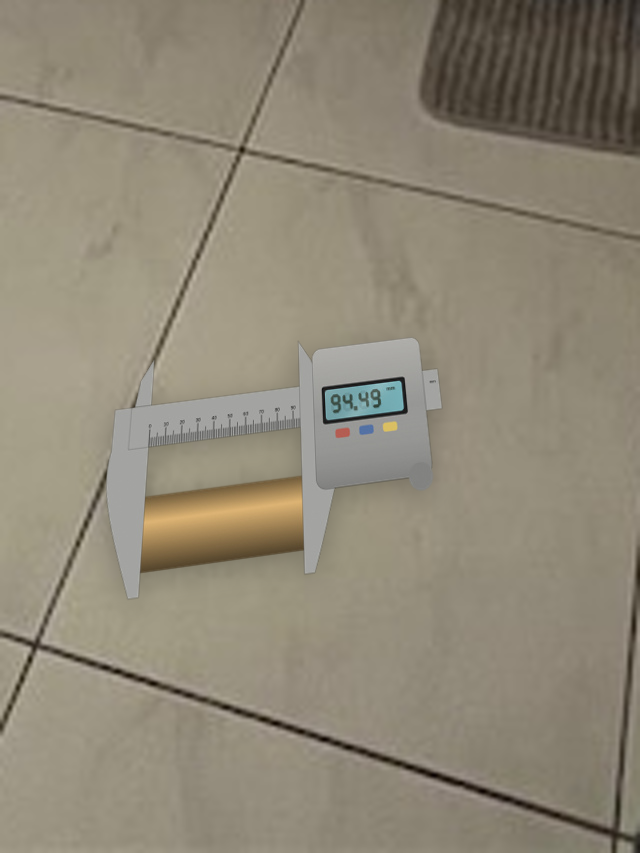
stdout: 94.49 mm
